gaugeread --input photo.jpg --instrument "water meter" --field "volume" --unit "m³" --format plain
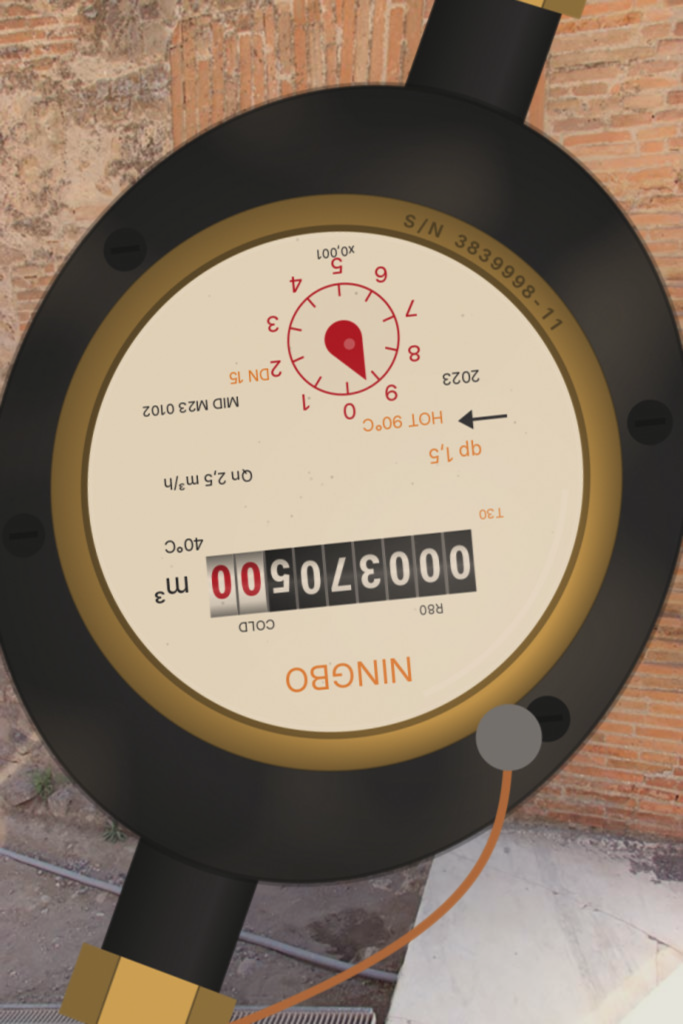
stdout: 3704.999 m³
